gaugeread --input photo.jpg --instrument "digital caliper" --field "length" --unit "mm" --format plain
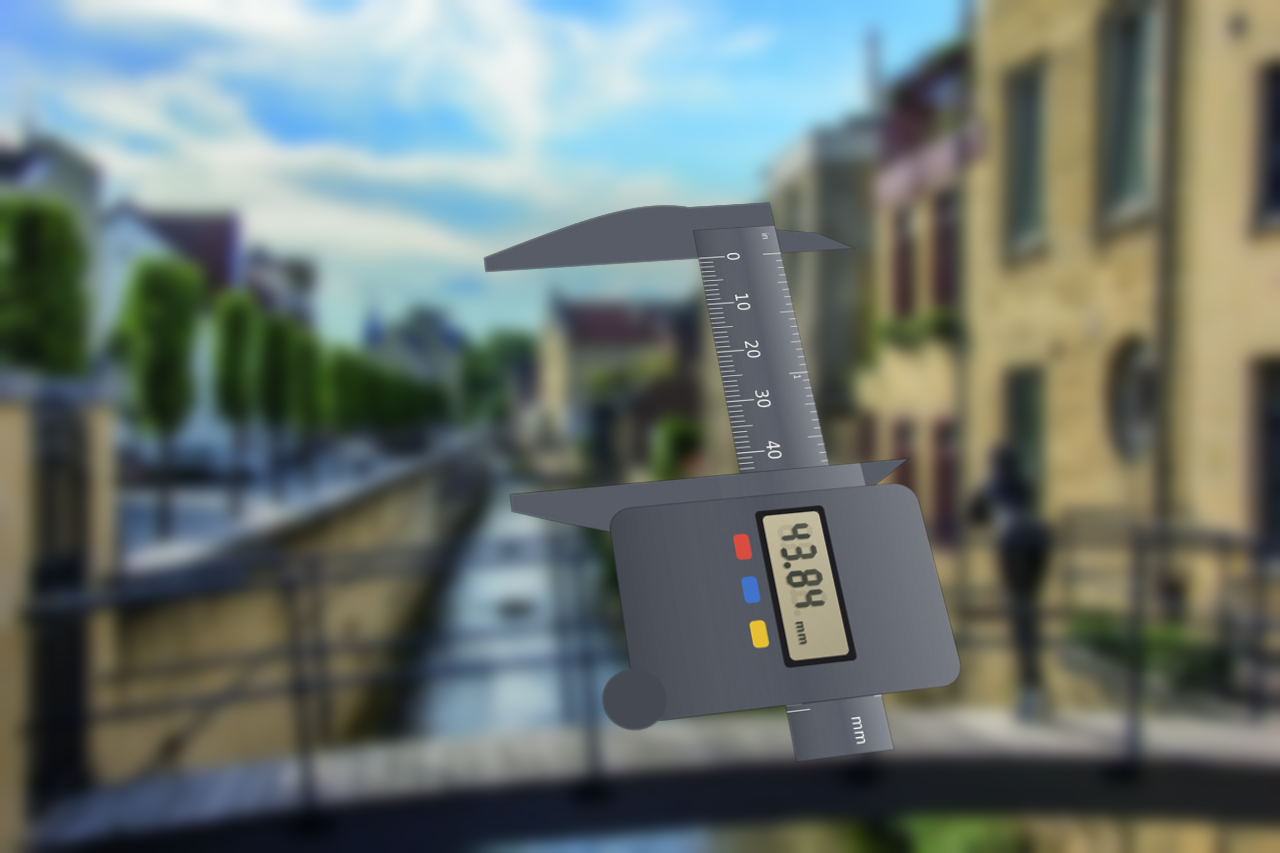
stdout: 43.84 mm
